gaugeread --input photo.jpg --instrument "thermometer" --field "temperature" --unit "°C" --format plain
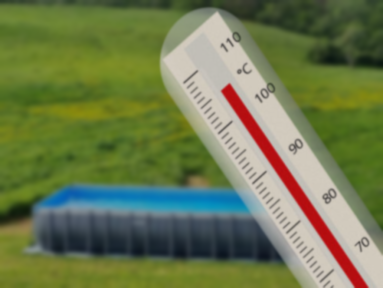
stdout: 105 °C
